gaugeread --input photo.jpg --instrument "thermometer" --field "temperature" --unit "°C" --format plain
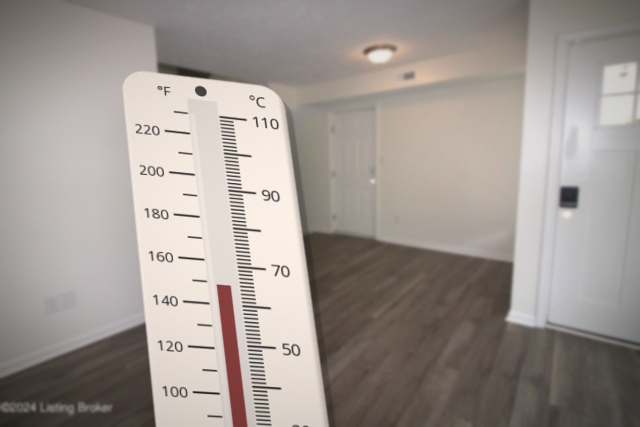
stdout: 65 °C
